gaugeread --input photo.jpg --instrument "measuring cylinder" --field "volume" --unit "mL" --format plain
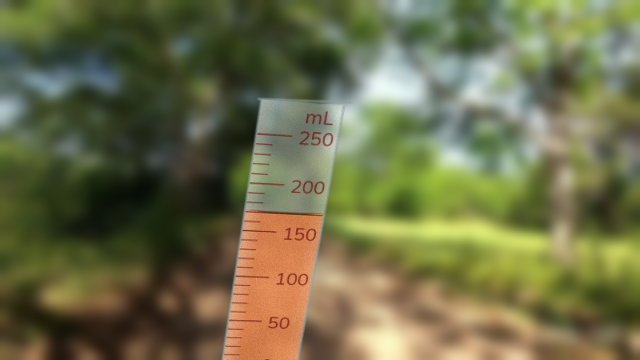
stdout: 170 mL
